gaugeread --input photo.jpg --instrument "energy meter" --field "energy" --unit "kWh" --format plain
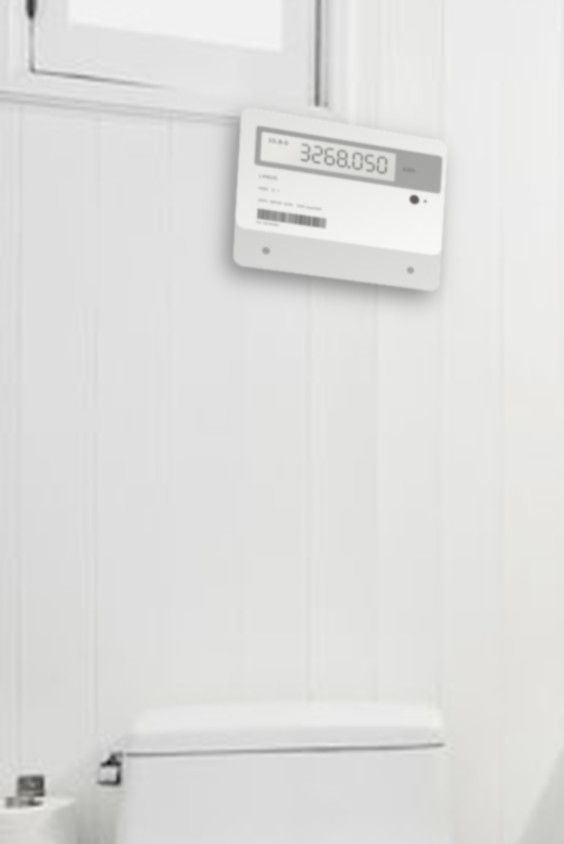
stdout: 3268.050 kWh
